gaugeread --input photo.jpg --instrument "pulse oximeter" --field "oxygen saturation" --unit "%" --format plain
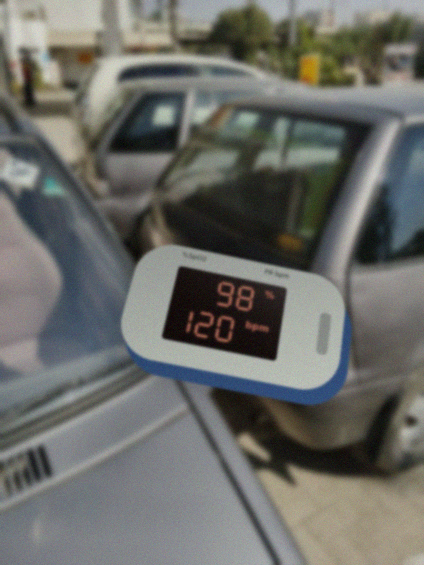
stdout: 98 %
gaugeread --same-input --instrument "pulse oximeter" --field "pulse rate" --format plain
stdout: 120 bpm
